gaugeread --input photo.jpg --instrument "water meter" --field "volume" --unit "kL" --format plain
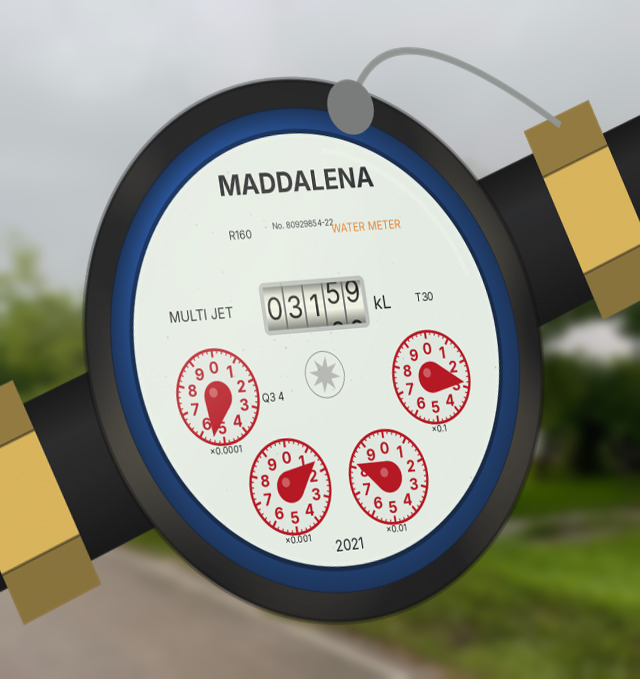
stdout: 3159.2815 kL
